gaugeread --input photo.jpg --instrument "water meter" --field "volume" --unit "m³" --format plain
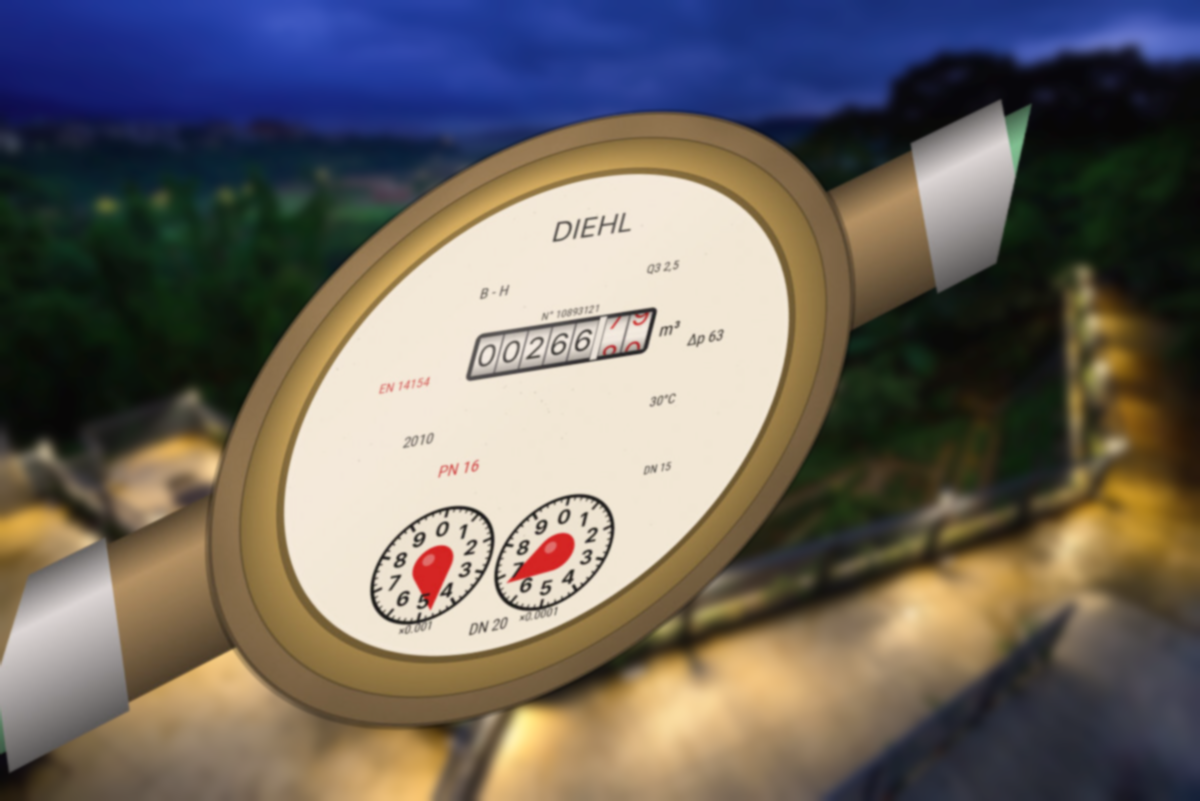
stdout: 266.7946 m³
